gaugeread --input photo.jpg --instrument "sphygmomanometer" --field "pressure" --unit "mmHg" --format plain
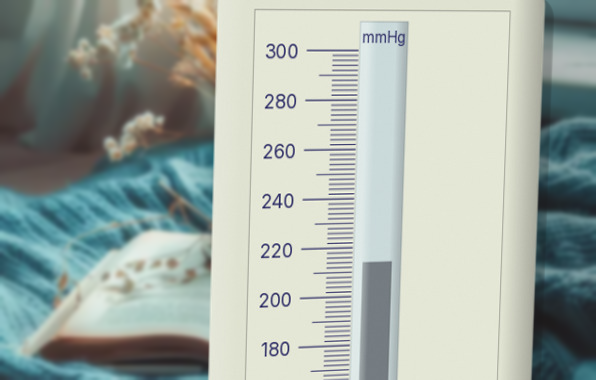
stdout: 214 mmHg
